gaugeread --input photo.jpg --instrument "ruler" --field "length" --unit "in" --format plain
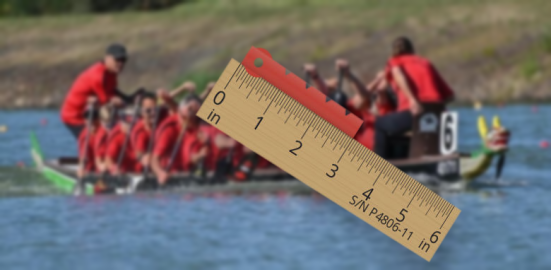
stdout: 3 in
